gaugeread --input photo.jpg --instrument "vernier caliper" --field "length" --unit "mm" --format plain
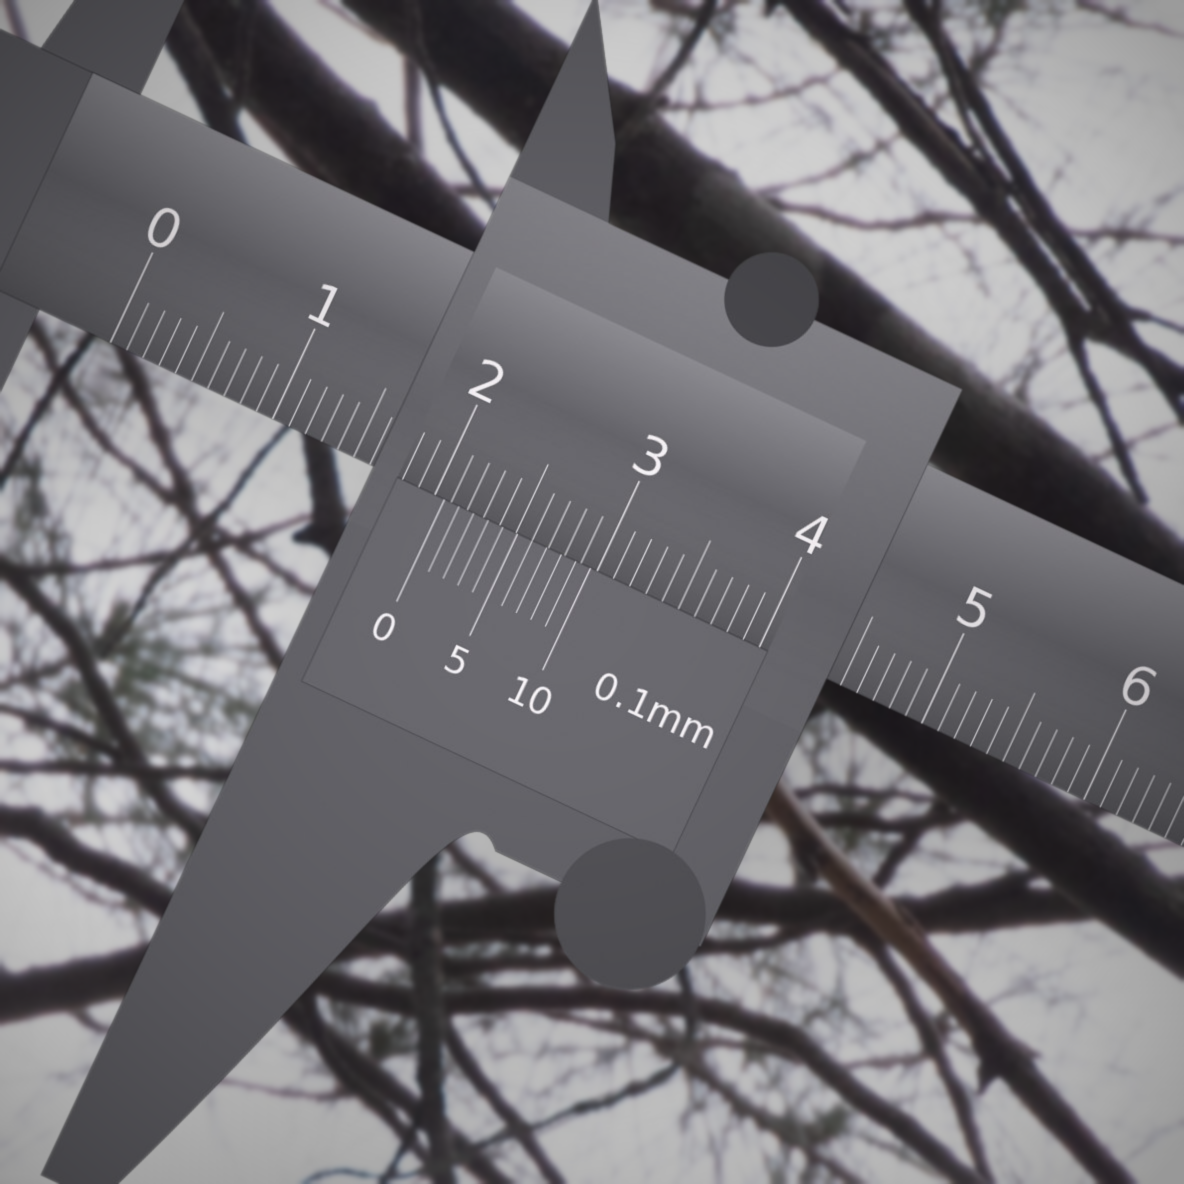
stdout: 20.6 mm
